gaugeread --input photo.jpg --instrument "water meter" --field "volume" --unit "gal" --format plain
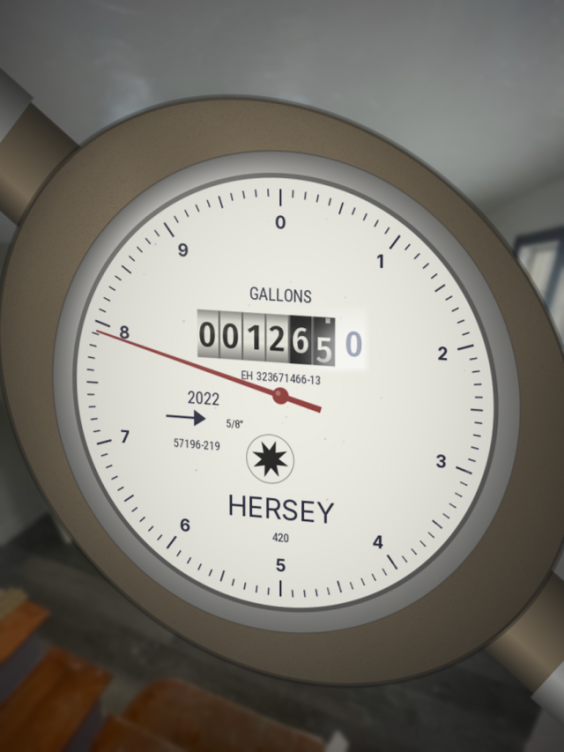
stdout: 12647.9 gal
